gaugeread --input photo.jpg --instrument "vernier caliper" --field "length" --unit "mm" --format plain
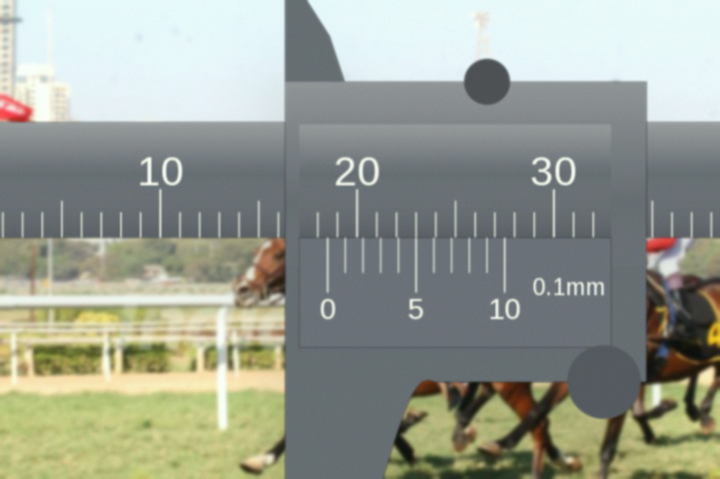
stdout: 18.5 mm
